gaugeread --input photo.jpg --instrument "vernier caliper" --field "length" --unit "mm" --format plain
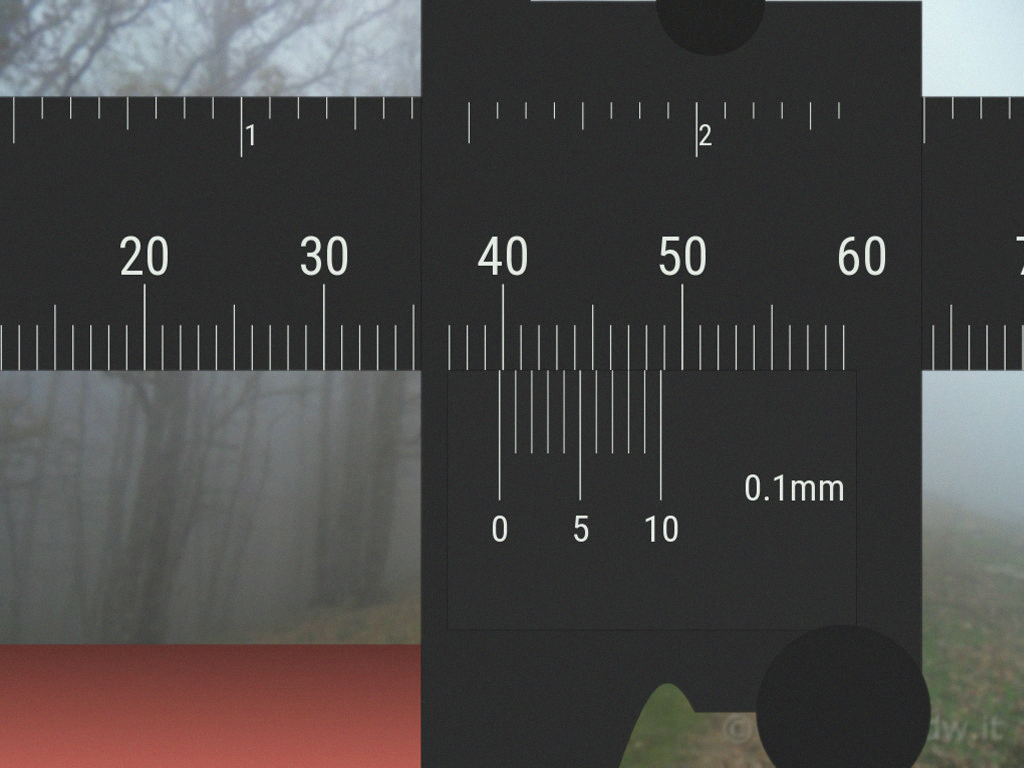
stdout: 39.8 mm
